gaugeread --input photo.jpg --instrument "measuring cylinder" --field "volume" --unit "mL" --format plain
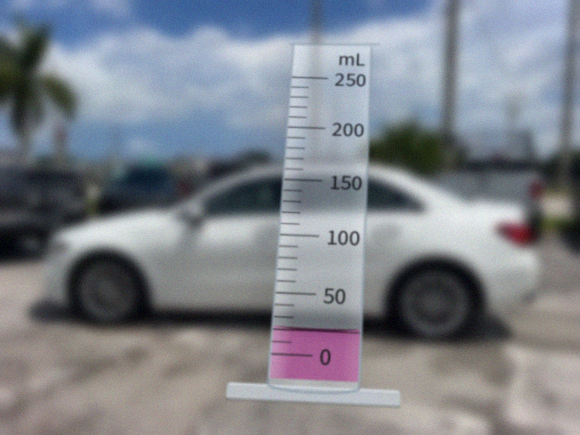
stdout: 20 mL
